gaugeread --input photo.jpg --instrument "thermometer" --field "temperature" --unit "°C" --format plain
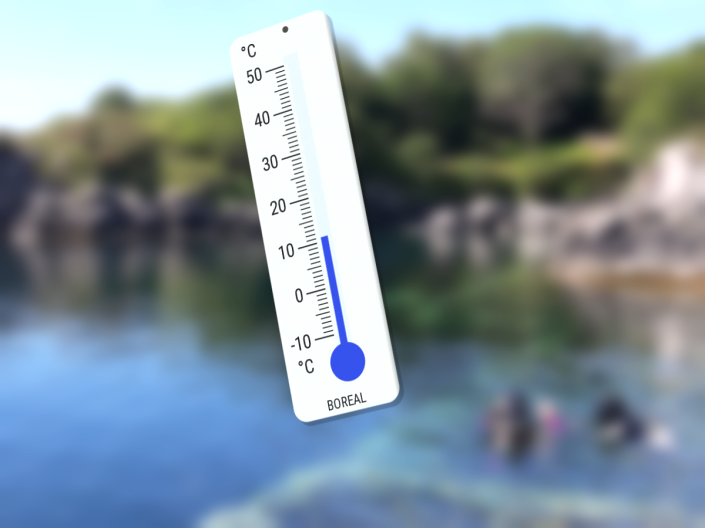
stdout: 11 °C
